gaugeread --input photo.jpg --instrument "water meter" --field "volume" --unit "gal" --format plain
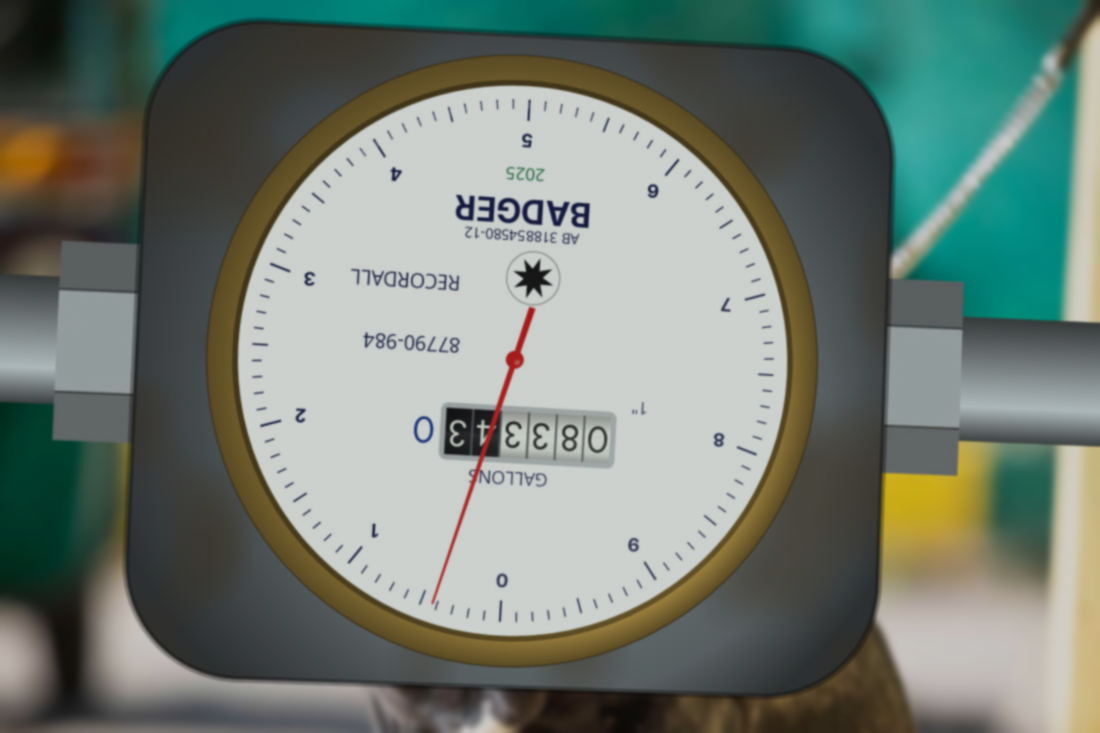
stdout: 833430.4 gal
